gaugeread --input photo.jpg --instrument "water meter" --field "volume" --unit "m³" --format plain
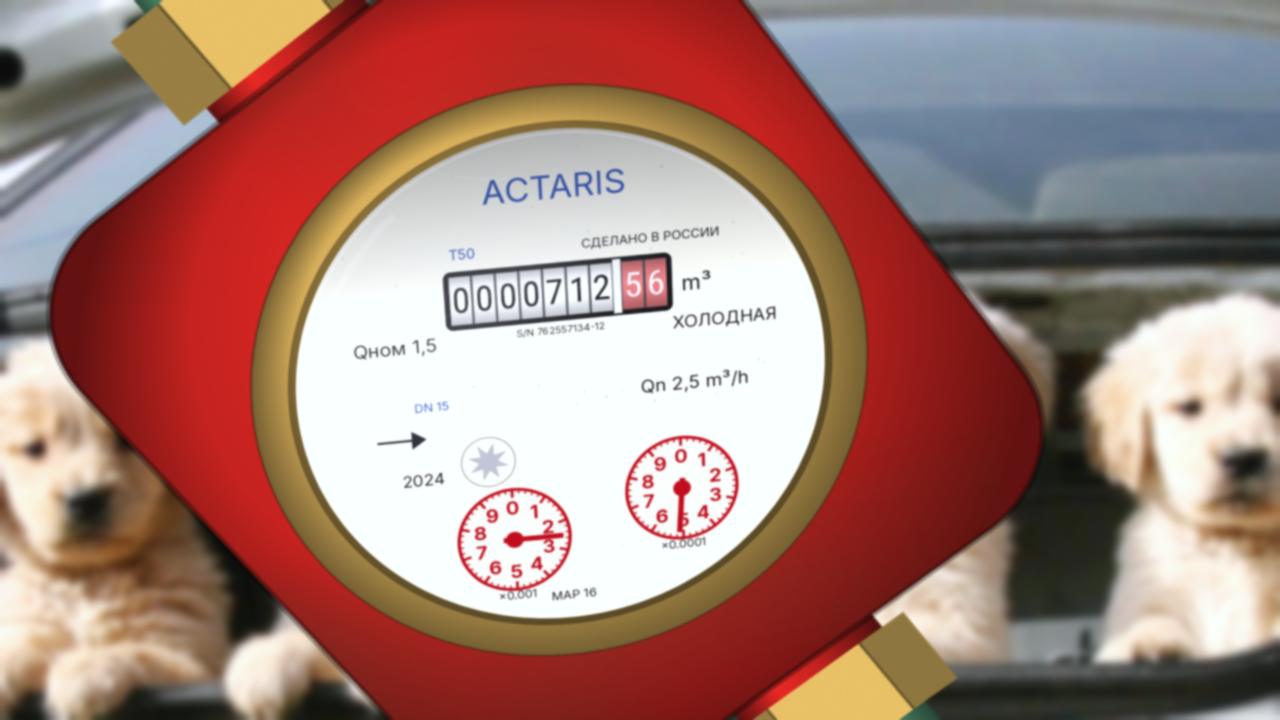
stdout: 712.5625 m³
